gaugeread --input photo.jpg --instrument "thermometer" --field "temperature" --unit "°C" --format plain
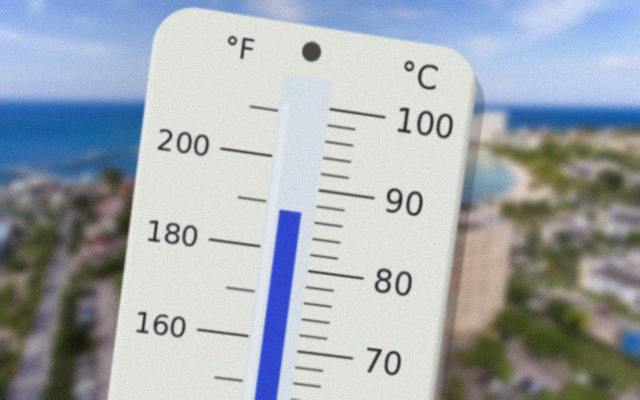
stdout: 87 °C
